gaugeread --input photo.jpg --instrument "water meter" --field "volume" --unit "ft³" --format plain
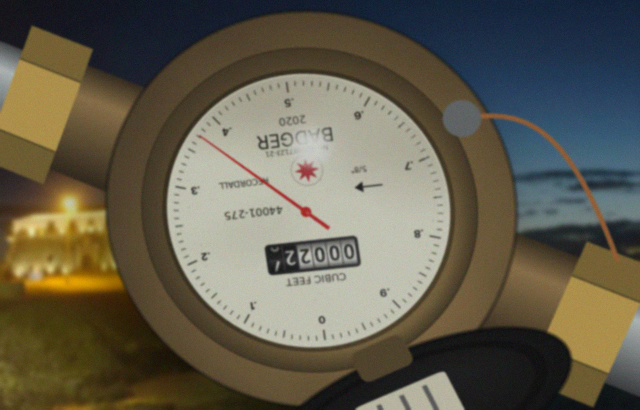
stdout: 227.37 ft³
